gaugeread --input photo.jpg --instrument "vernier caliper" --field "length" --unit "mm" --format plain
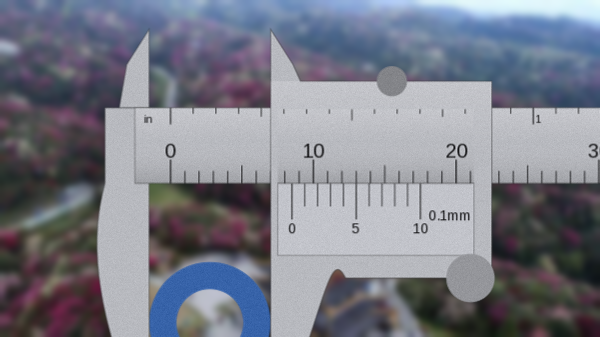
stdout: 8.5 mm
